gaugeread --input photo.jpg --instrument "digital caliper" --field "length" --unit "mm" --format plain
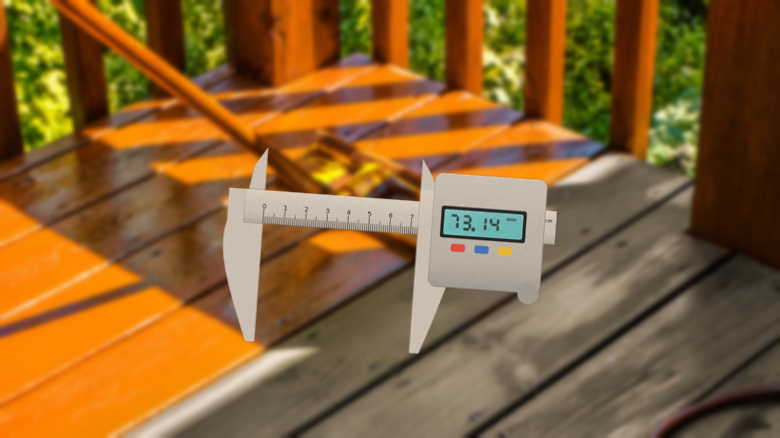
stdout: 73.14 mm
